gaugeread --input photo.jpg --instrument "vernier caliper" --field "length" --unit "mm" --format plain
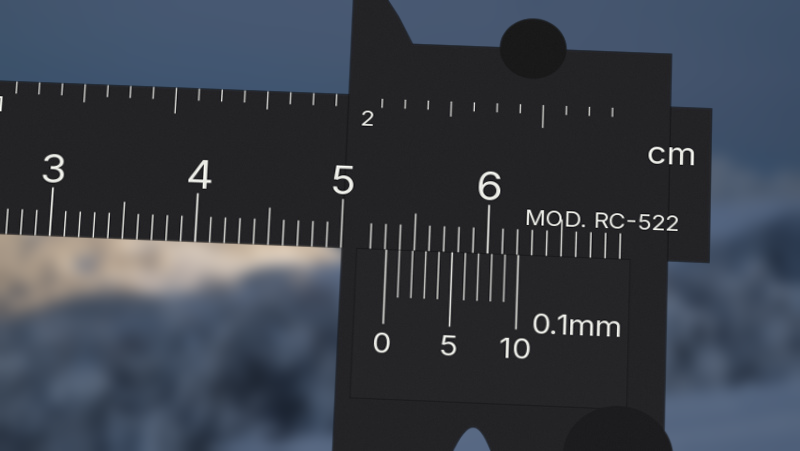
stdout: 53.1 mm
